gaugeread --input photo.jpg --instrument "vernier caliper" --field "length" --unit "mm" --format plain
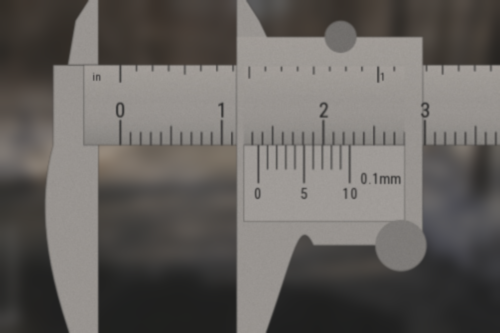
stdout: 13.6 mm
